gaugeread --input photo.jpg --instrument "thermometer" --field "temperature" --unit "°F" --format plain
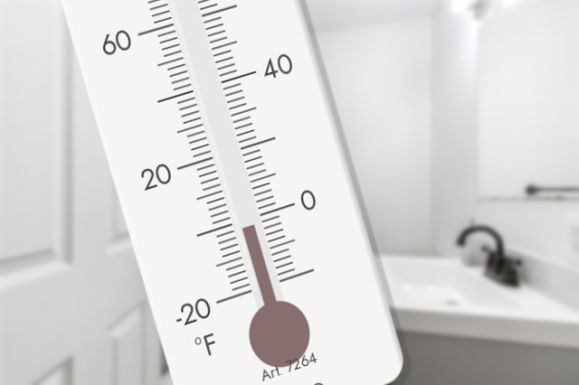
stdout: -2 °F
